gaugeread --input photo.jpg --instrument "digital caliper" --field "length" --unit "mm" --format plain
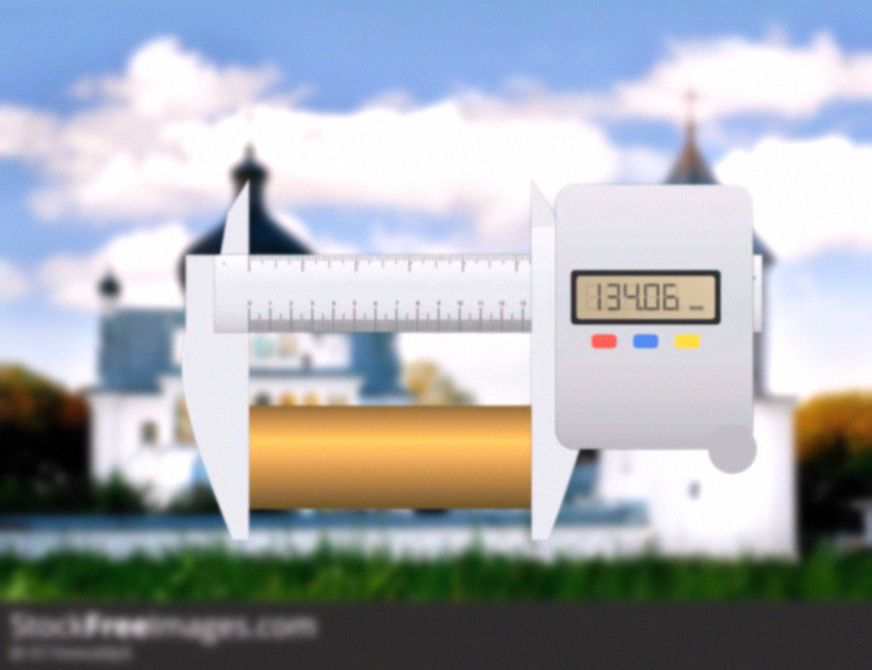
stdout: 134.06 mm
